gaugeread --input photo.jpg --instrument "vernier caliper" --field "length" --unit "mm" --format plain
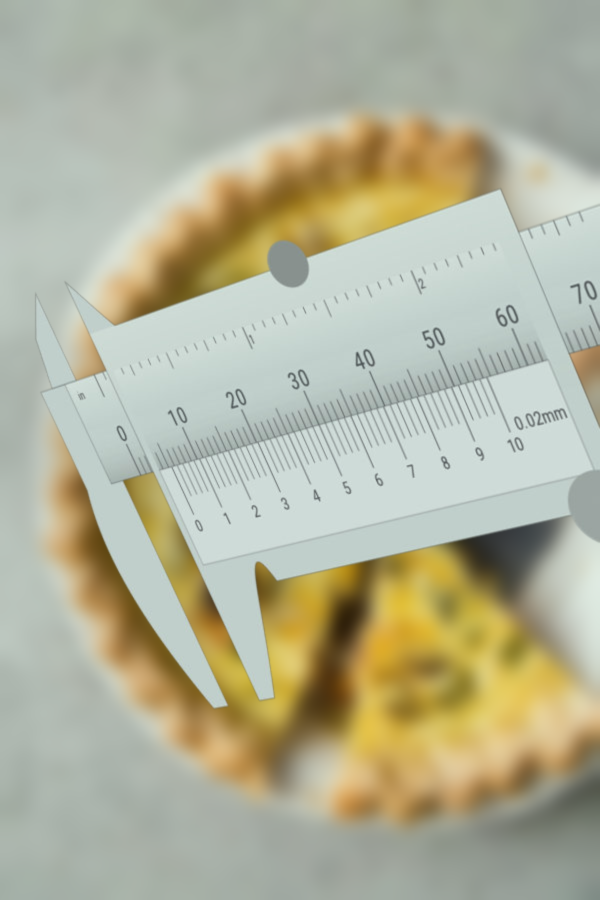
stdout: 5.5 mm
